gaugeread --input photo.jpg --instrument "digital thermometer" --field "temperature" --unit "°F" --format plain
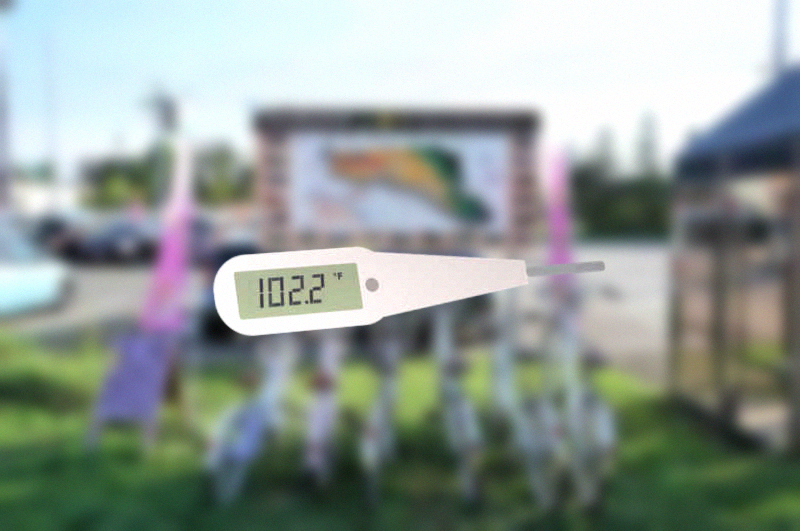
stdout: 102.2 °F
